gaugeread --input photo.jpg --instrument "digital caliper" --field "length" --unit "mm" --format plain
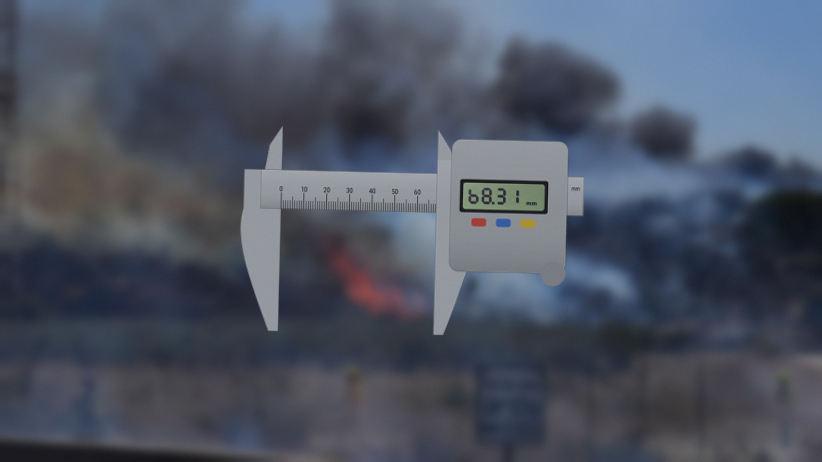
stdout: 68.31 mm
